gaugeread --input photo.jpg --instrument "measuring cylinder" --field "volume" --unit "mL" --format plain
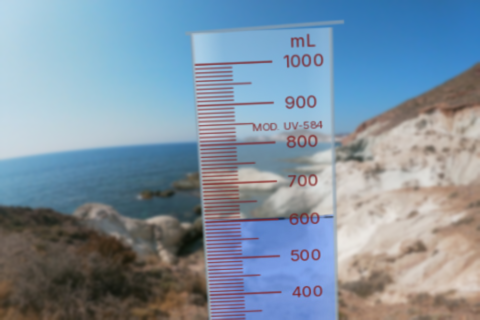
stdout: 600 mL
